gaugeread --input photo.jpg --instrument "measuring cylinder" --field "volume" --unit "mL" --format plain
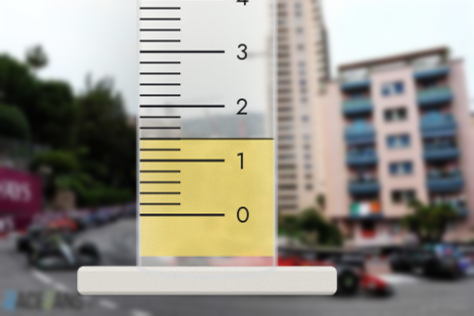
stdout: 1.4 mL
